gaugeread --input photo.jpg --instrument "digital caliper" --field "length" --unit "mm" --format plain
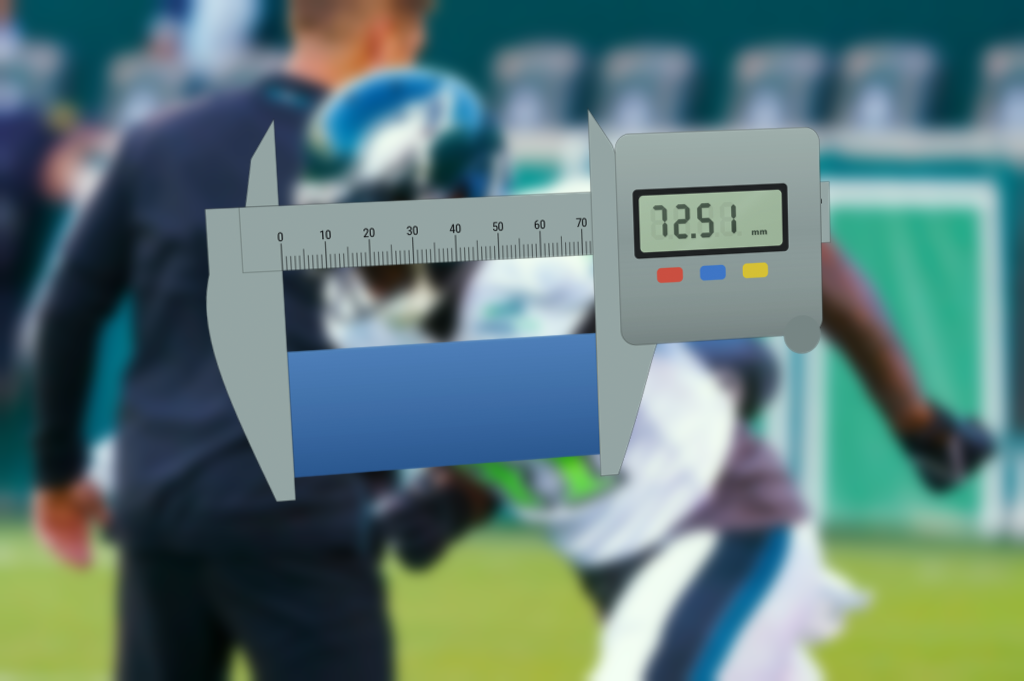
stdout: 72.51 mm
